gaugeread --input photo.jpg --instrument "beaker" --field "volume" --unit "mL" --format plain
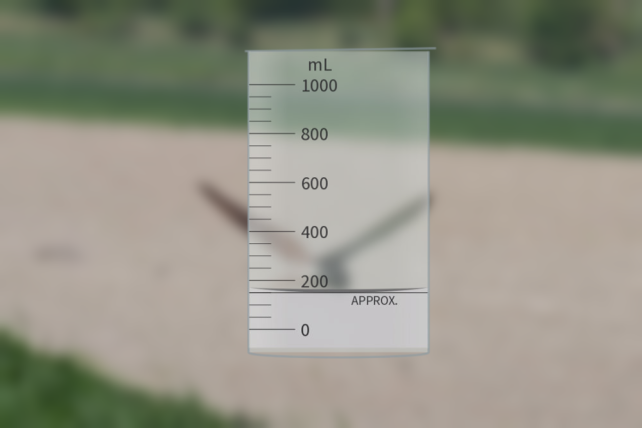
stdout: 150 mL
